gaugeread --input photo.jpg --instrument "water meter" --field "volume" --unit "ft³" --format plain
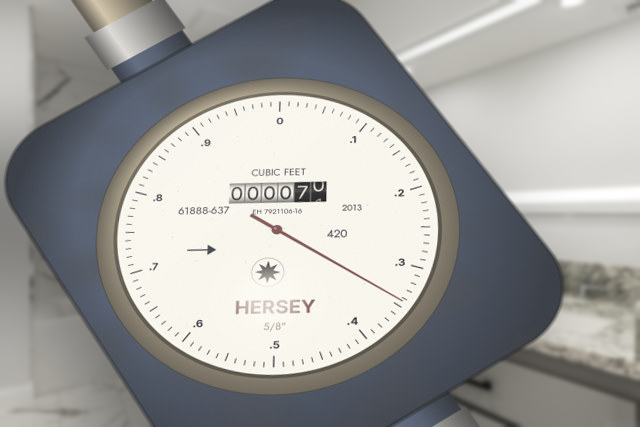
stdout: 70.34 ft³
